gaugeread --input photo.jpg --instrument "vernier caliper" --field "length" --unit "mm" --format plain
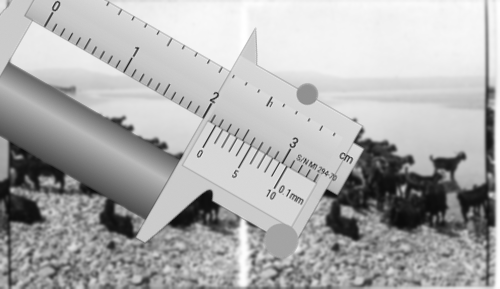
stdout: 21.6 mm
